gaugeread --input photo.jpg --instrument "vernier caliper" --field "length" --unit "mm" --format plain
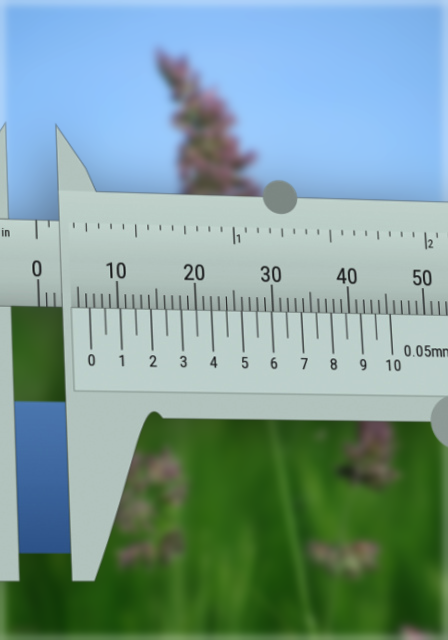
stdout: 6.4 mm
